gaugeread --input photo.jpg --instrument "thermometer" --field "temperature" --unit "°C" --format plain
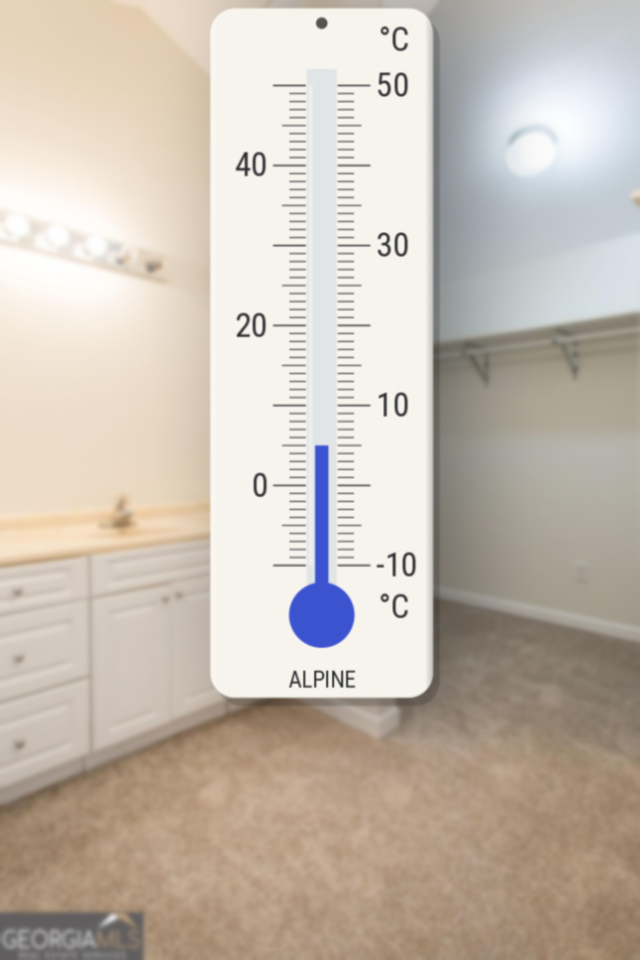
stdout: 5 °C
